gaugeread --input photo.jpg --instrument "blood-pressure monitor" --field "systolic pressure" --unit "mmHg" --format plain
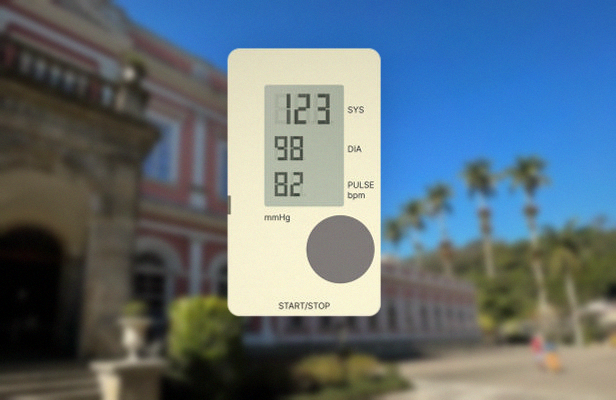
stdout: 123 mmHg
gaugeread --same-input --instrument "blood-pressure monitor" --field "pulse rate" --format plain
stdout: 82 bpm
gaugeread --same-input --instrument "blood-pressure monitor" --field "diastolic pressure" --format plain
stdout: 98 mmHg
